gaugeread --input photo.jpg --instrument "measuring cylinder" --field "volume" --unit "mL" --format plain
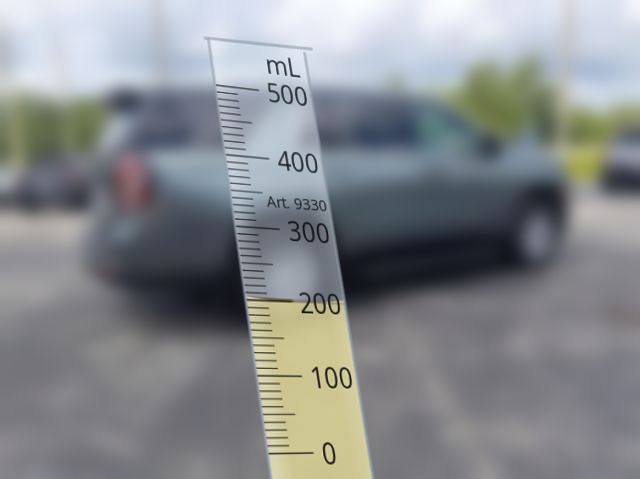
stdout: 200 mL
